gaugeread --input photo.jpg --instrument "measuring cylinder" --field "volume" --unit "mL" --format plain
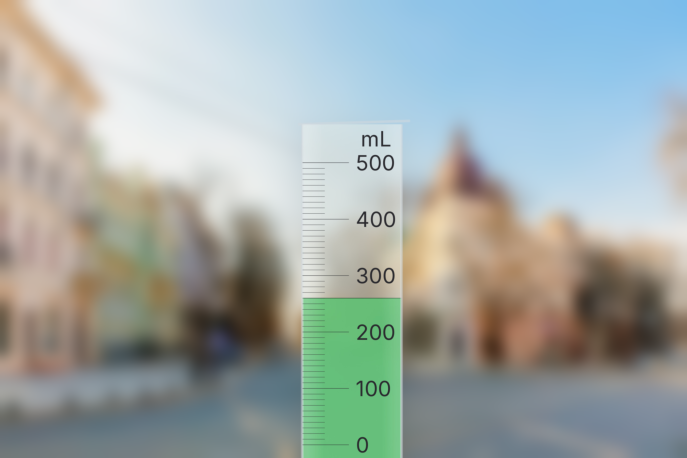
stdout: 260 mL
